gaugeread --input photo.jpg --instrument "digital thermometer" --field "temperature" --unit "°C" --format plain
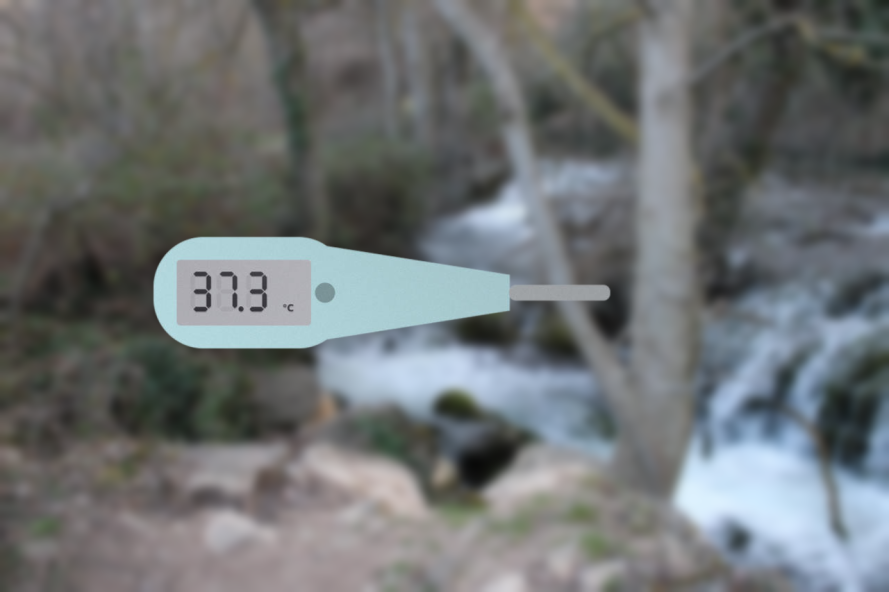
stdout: 37.3 °C
